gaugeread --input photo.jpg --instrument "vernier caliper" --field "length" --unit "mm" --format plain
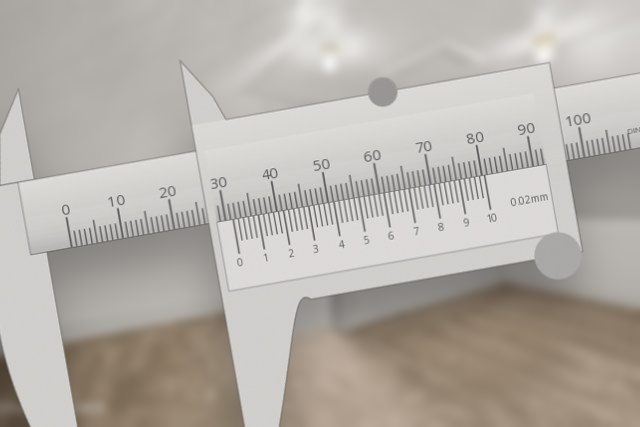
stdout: 31.5 mm
